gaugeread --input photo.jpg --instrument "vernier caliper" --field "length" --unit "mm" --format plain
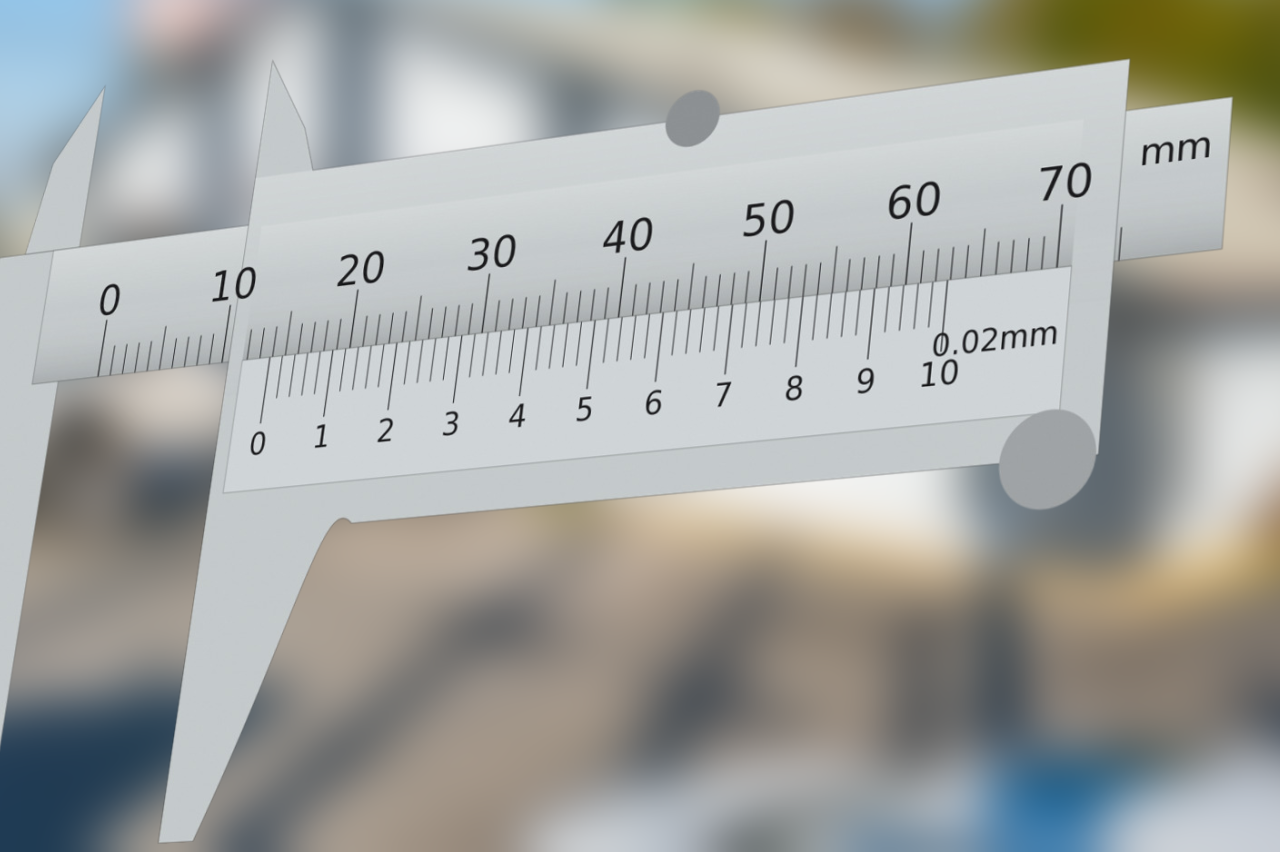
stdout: 13.8 mm
